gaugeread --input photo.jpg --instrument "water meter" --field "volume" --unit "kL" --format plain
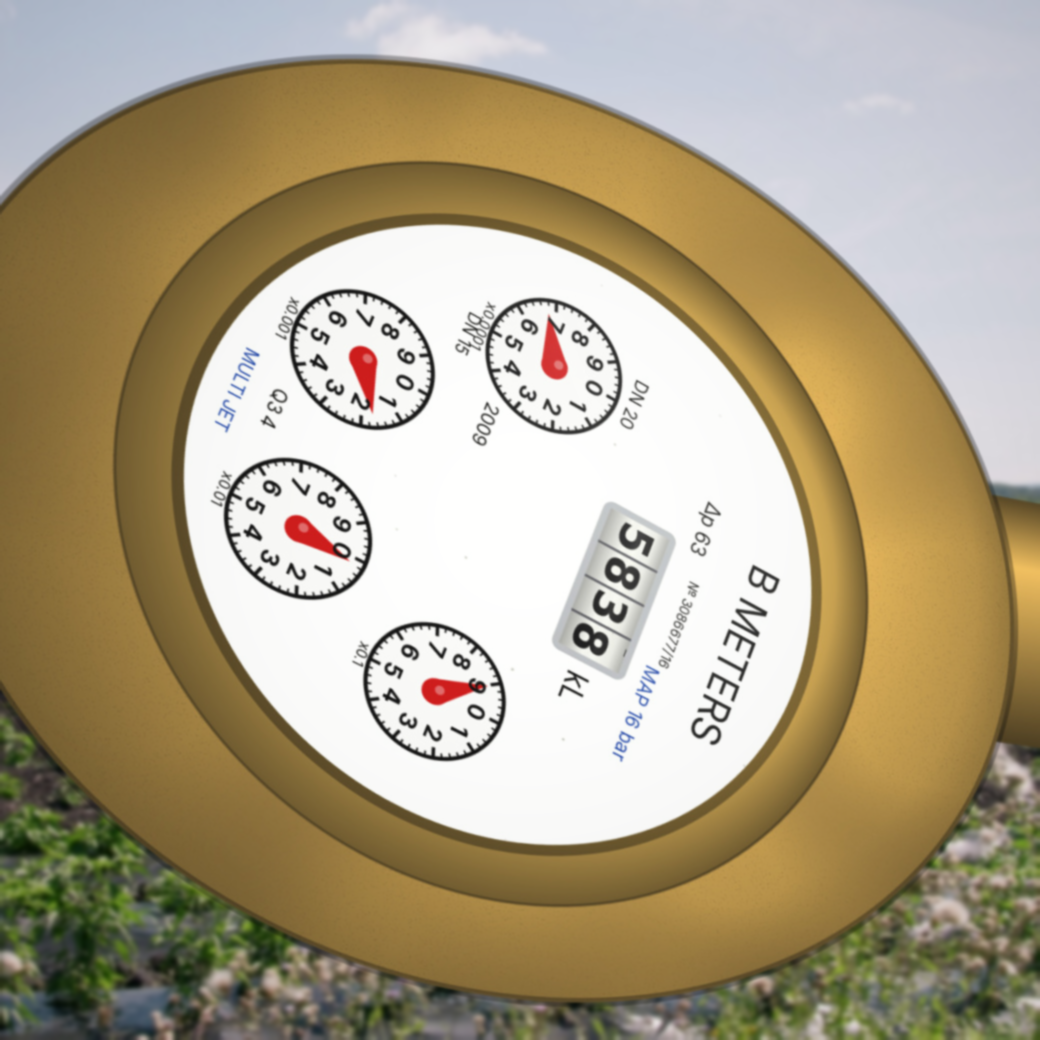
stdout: 5837.9016 kL
